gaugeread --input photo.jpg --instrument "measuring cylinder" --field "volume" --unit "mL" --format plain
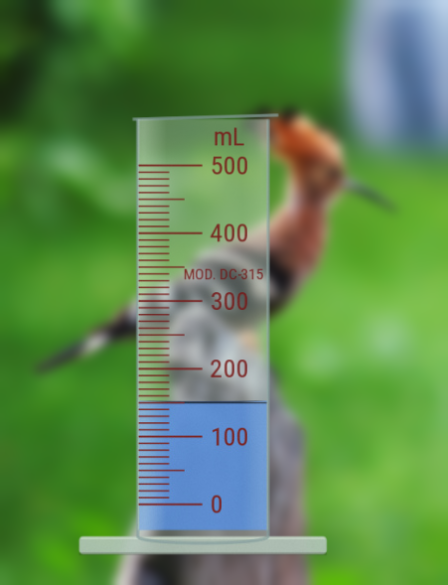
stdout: 150 mL
